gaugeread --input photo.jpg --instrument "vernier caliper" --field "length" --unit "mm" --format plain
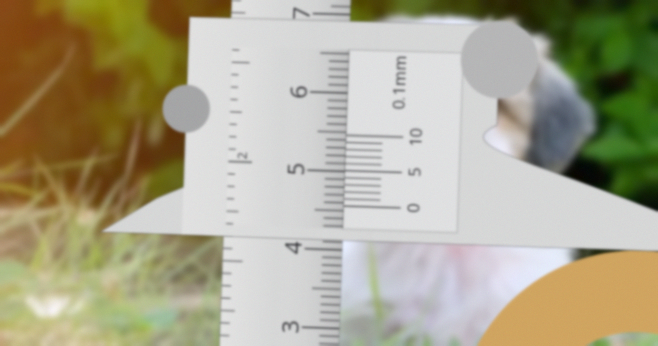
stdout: 45.6 mm
